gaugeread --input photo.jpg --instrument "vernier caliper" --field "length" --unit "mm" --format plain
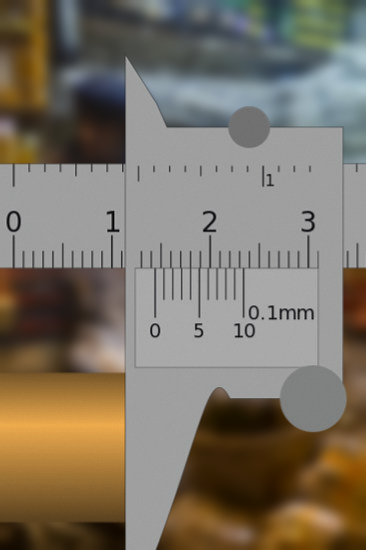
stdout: 14.4 mm
